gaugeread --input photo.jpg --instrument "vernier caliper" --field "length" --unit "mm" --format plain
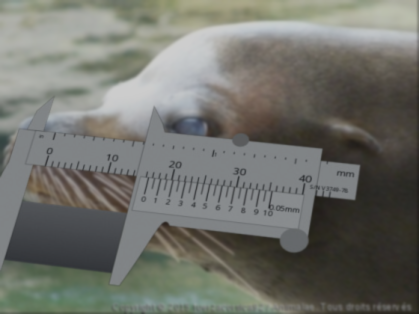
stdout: 16.4 mm
